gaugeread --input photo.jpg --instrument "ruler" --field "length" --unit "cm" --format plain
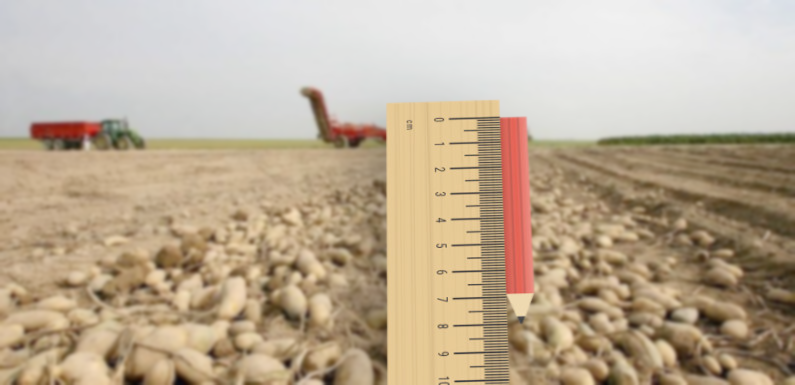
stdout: 8 cm
